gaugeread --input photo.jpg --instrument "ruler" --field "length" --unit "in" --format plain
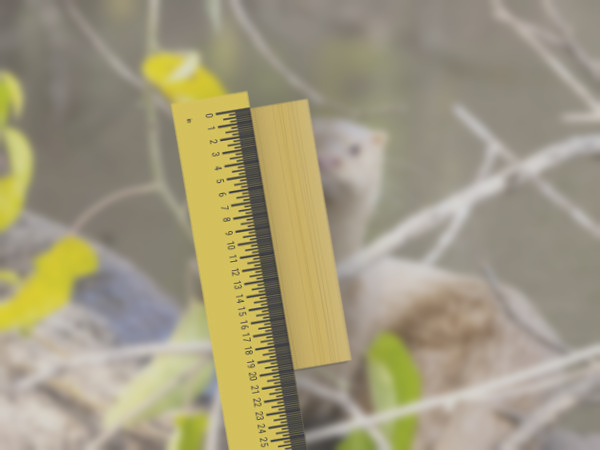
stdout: 20 in
